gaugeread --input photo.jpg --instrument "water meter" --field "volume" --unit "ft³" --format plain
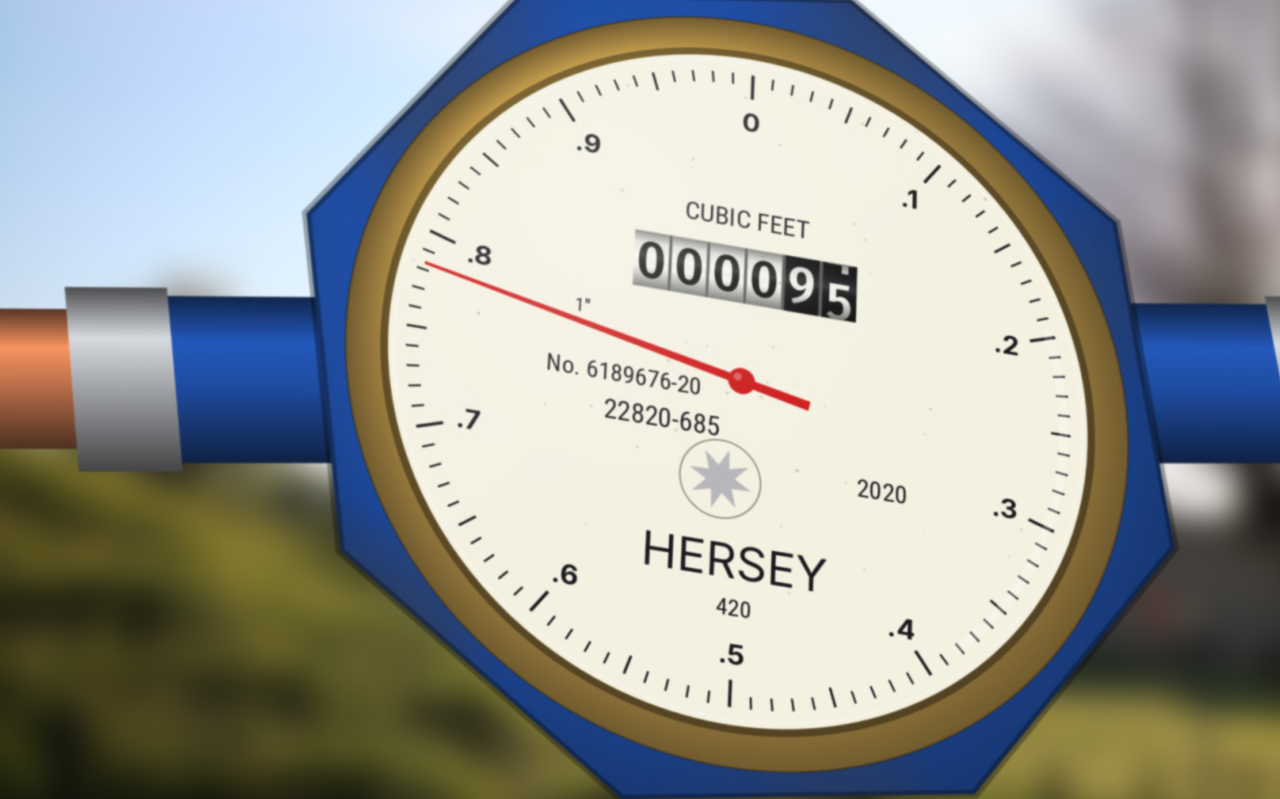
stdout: 94.78 ft³
